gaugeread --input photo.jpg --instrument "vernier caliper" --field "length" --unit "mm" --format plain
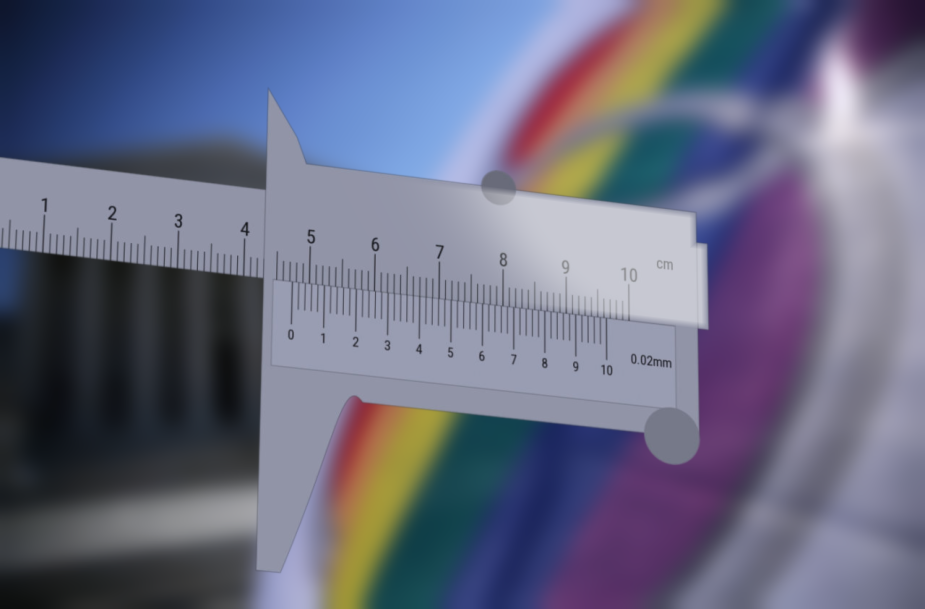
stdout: 47.4 mm
